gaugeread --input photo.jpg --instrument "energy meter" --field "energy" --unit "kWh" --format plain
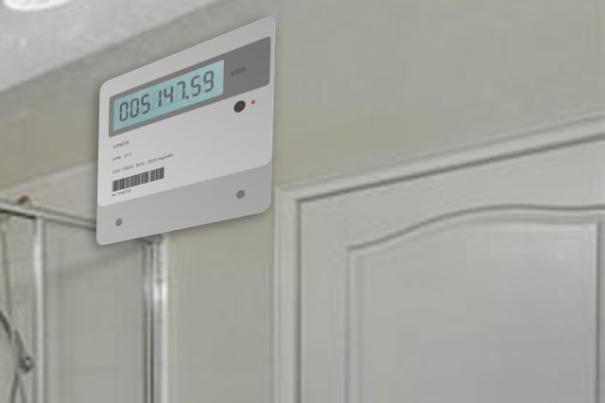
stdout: 5147.59 kWh
